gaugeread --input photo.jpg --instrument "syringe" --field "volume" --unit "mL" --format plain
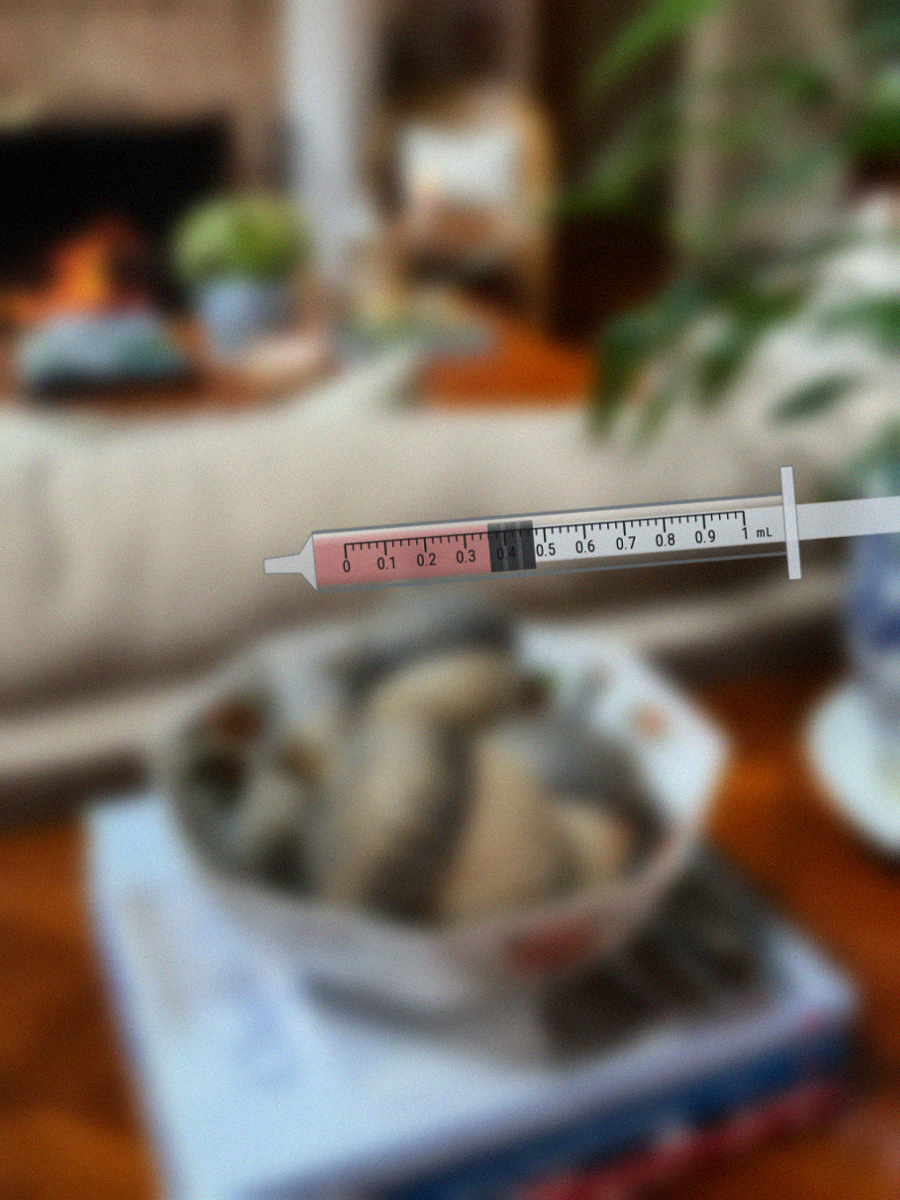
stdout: 0.36 mL
